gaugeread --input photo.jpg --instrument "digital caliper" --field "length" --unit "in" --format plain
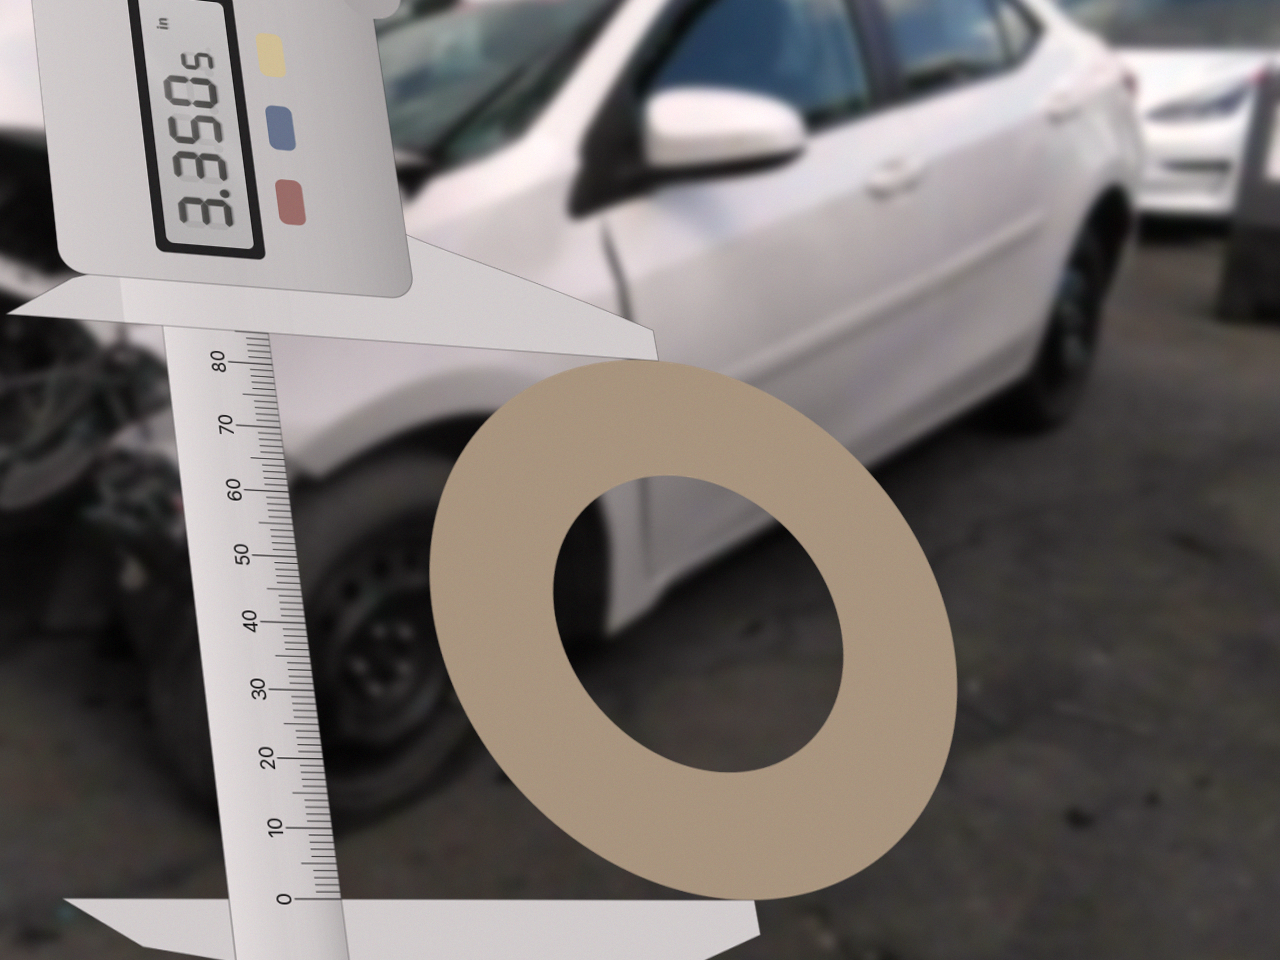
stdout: 3.3505 in
